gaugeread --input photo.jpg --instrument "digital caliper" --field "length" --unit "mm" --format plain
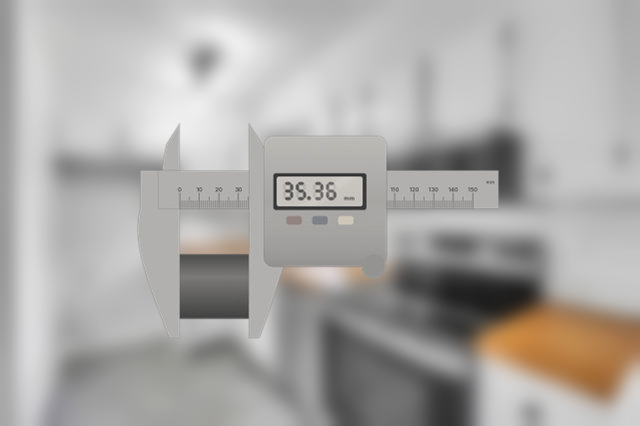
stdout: 35.36 mm
